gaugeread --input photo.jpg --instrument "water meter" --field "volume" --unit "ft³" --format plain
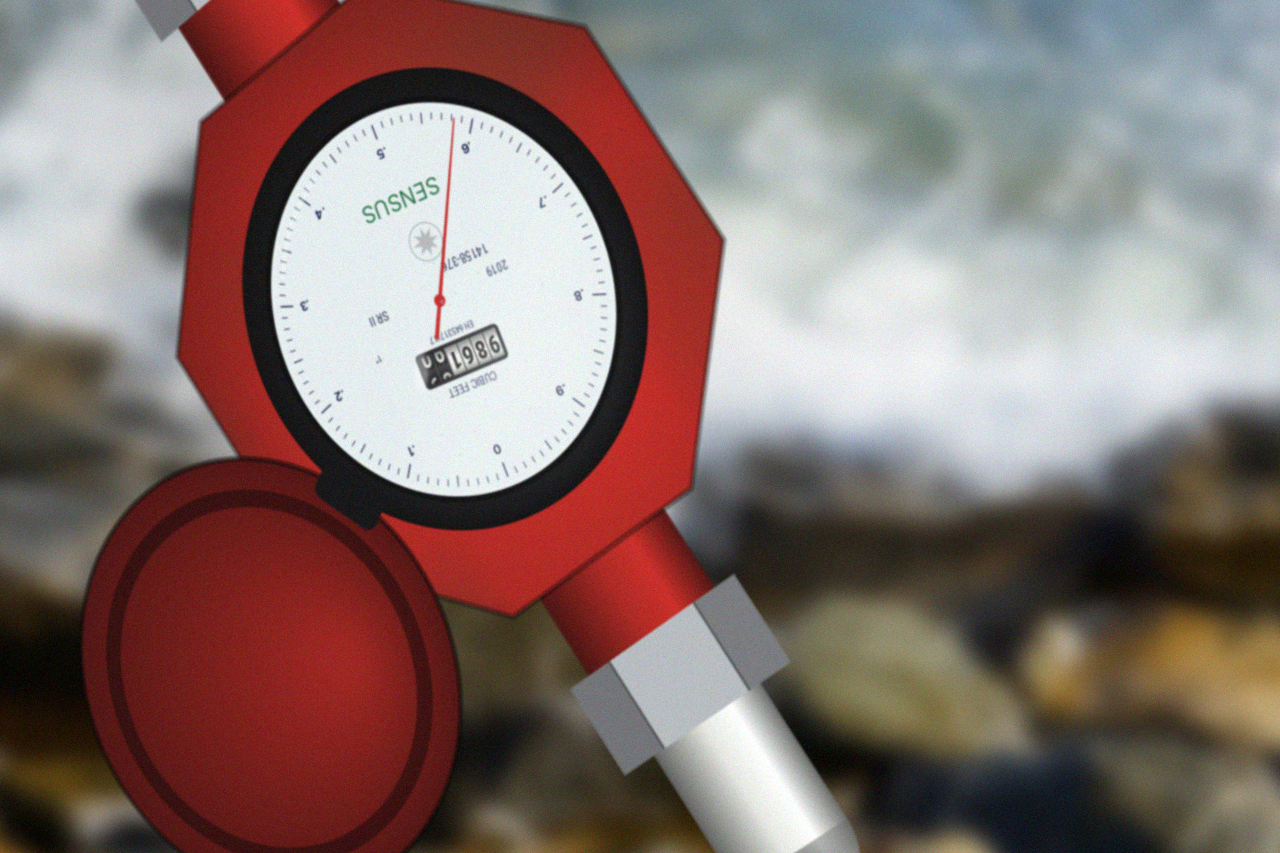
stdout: 986189.58 ft³
